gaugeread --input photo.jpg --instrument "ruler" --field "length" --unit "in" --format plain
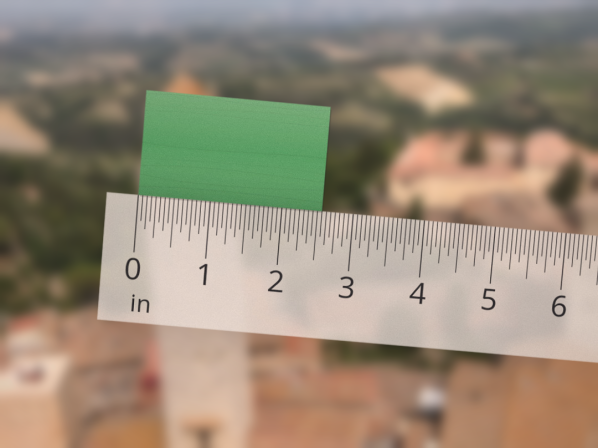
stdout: 2.5625 in
